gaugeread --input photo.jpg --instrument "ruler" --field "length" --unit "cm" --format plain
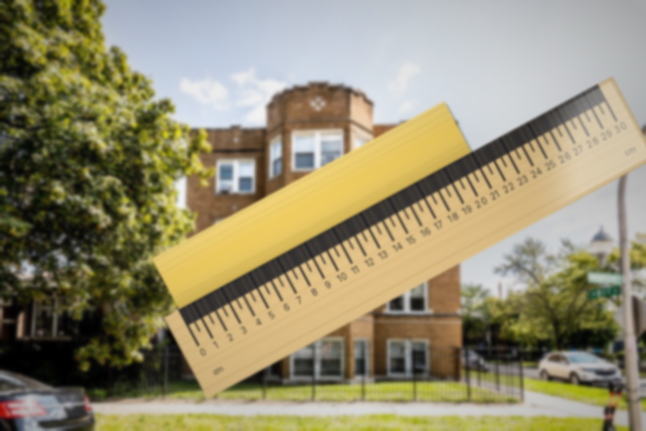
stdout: 21 cm
